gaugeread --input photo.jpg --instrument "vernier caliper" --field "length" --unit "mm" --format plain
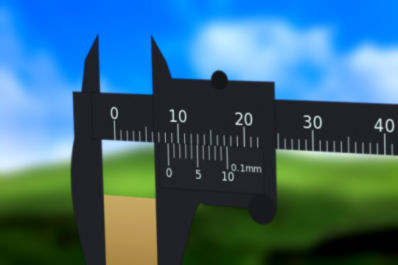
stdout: 8.4 mm
